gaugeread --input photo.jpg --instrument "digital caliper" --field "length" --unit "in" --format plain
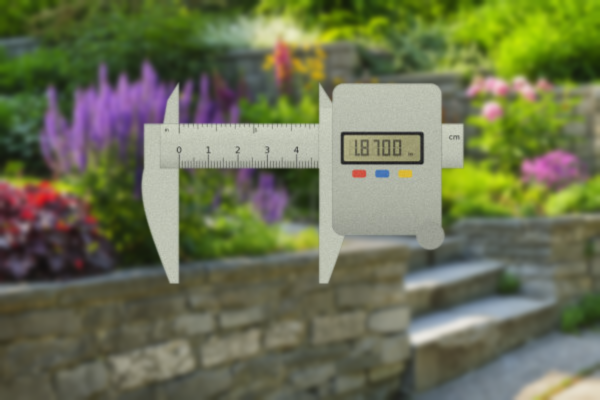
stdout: 1.8700 in
